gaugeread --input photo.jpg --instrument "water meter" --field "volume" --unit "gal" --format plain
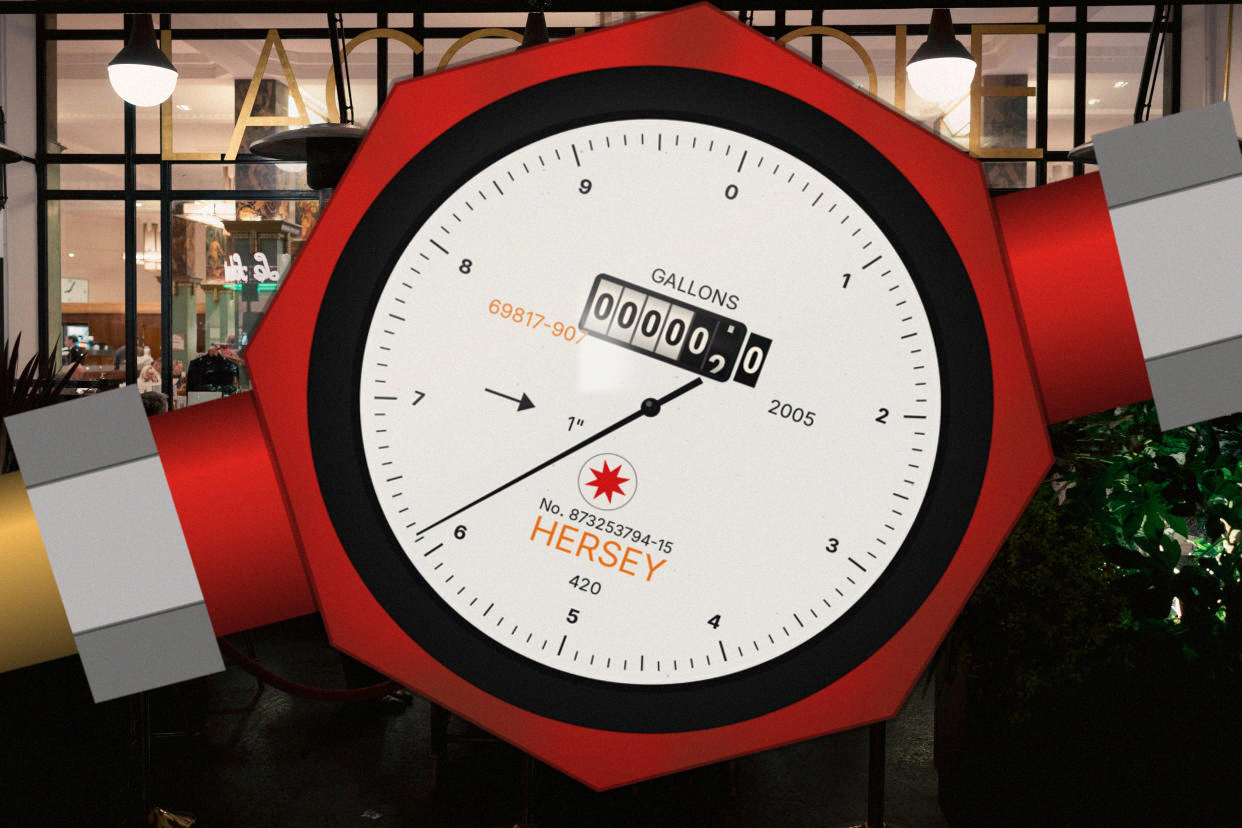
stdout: 16.1 gal
